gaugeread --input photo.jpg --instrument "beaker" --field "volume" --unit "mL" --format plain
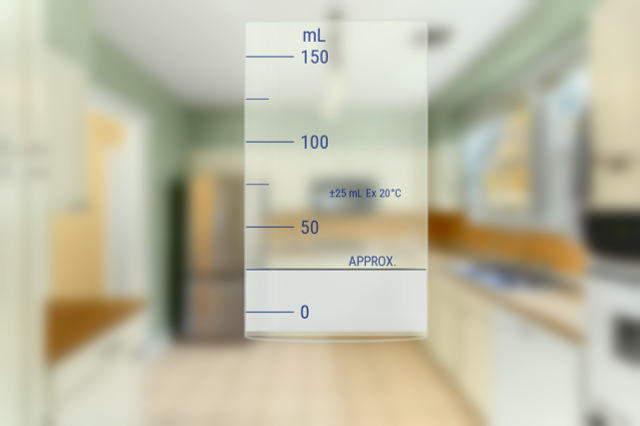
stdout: 25 mL
